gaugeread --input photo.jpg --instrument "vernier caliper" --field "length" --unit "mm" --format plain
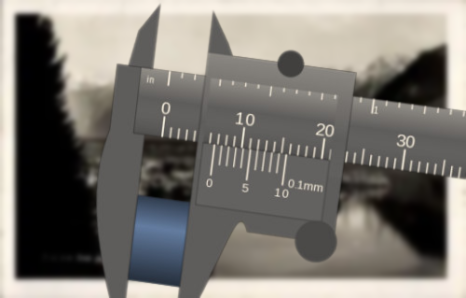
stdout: 6.6 mm
